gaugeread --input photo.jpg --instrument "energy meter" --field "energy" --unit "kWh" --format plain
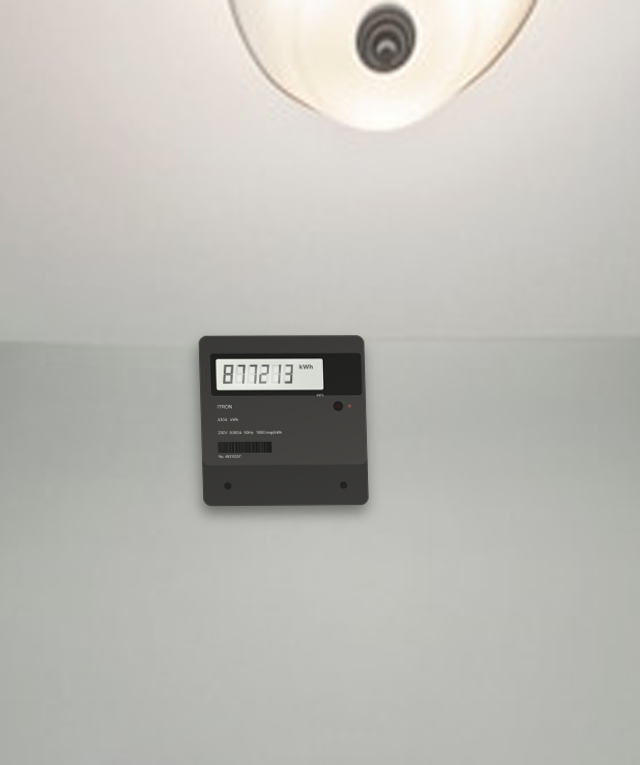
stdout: 877213 kWh
